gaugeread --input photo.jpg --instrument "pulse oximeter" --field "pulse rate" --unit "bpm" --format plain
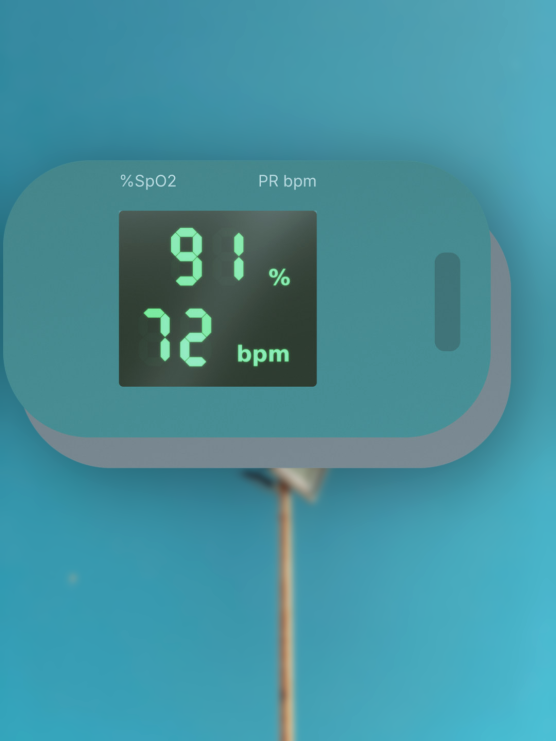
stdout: 72 bpm
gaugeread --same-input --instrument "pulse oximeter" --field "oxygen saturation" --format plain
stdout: 91 %
